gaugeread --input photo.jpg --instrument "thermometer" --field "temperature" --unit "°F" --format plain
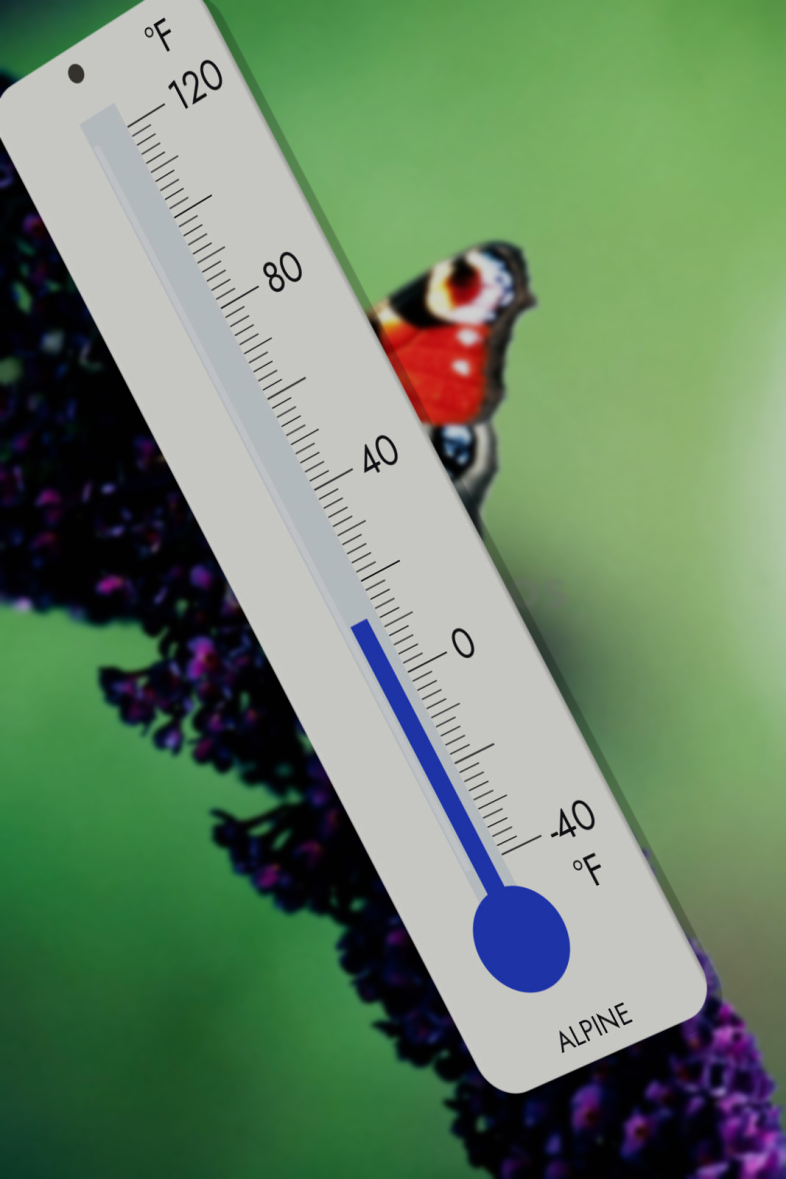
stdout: 13 °F
